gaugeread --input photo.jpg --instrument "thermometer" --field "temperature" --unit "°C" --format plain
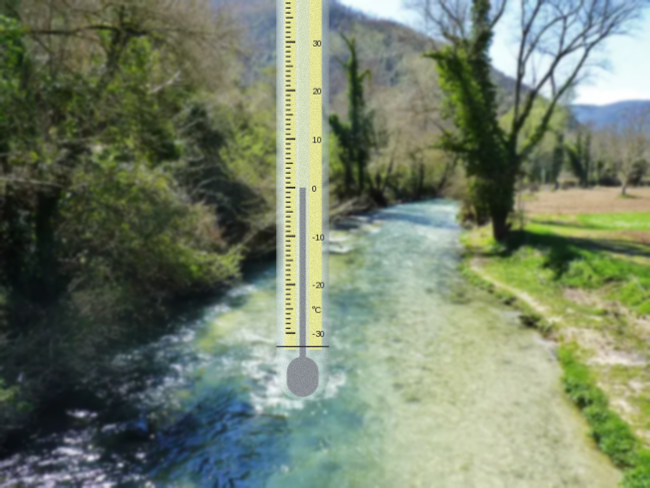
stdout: 0 °C
